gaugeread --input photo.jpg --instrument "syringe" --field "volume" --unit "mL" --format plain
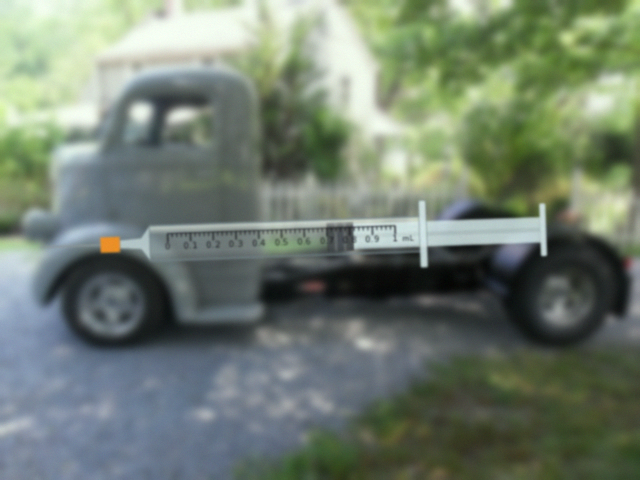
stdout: 0.7 mL
